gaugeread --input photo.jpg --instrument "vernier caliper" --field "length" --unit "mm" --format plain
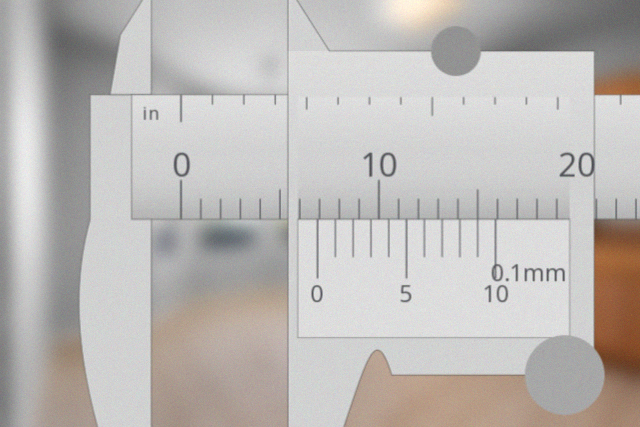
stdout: 6.9 mm
